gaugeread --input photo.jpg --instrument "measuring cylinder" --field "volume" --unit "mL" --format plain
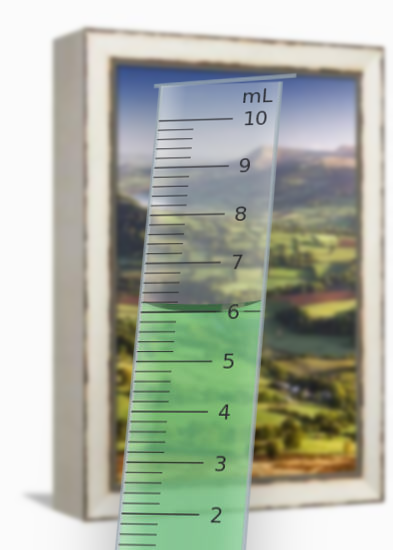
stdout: 6 mL
